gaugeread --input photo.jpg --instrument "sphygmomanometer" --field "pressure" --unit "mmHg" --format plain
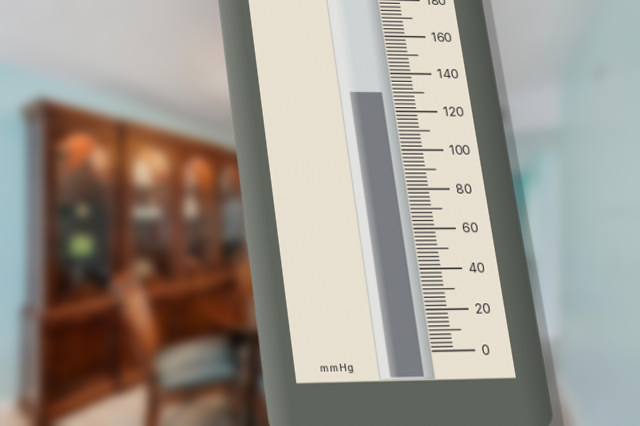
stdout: 130 mmHg
